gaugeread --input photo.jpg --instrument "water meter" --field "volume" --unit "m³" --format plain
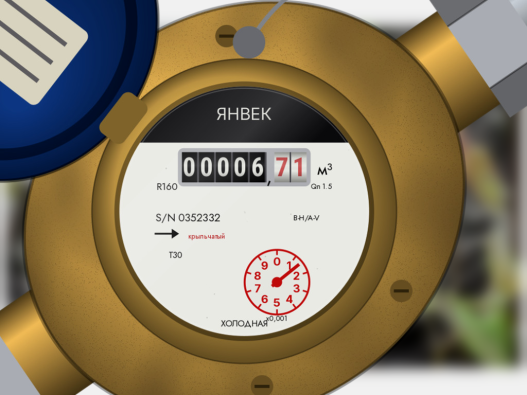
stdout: 6.711 m³
